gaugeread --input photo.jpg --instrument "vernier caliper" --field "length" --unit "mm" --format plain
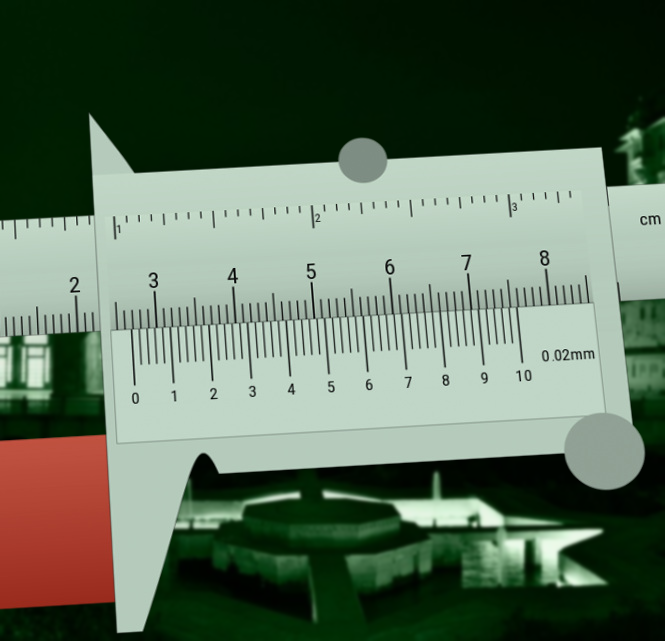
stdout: 26.8 mm
